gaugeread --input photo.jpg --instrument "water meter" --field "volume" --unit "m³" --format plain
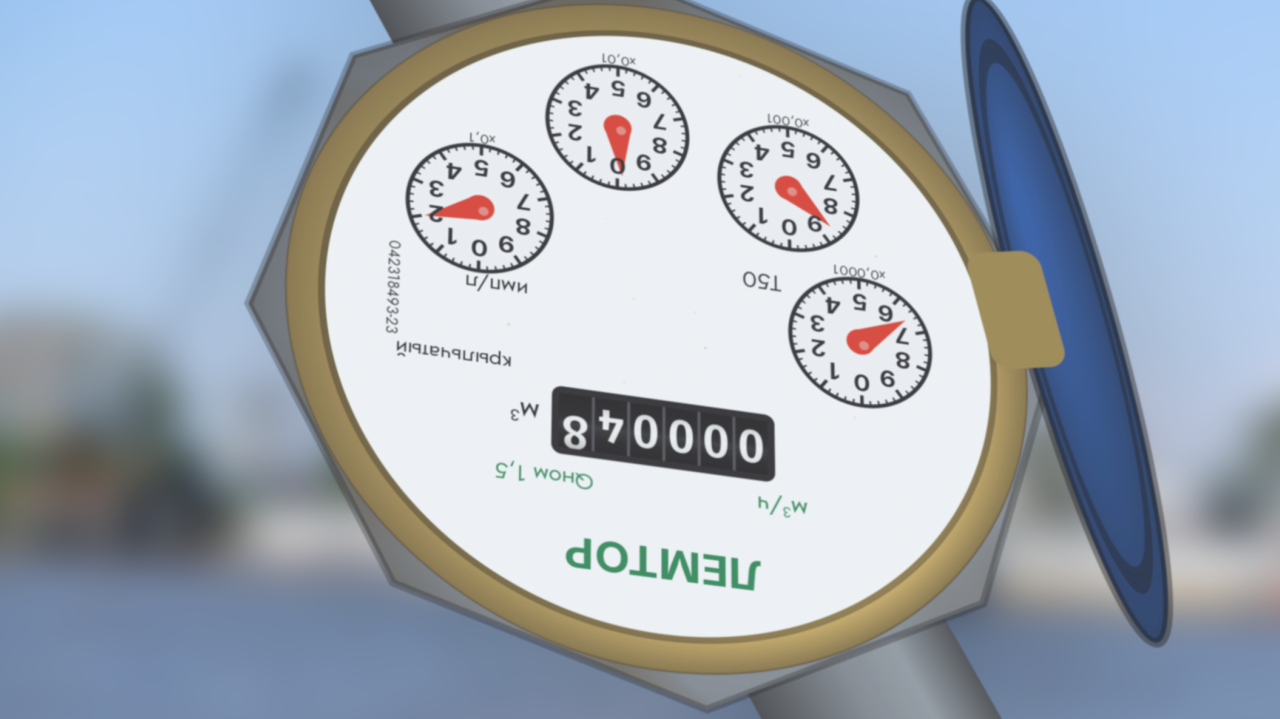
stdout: 48.1986 m³
